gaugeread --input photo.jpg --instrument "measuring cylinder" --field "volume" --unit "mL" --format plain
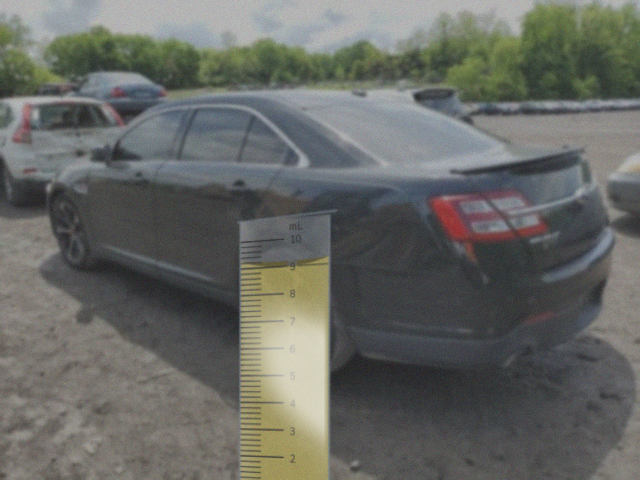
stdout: 9 mL
